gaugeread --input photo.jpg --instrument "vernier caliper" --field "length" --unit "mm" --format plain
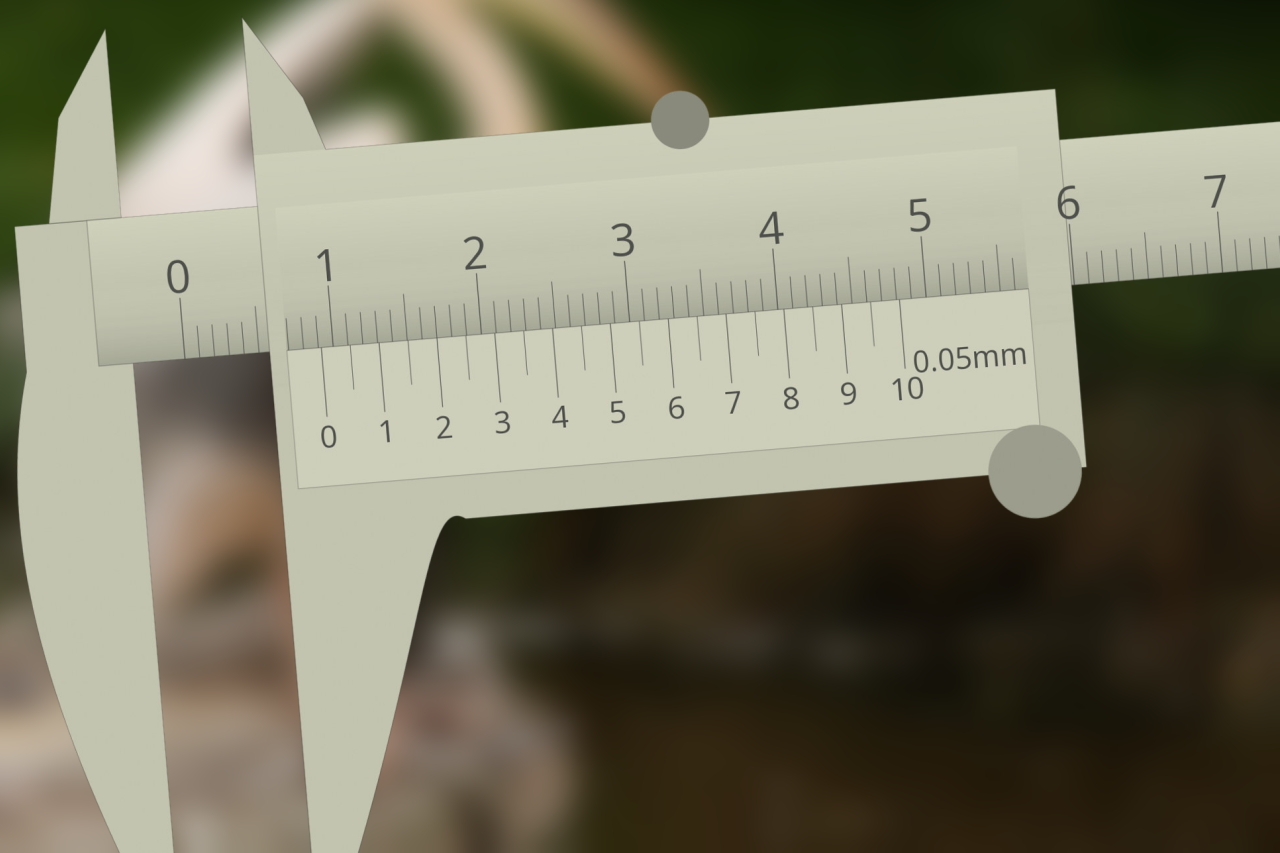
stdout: 9.2 mm
